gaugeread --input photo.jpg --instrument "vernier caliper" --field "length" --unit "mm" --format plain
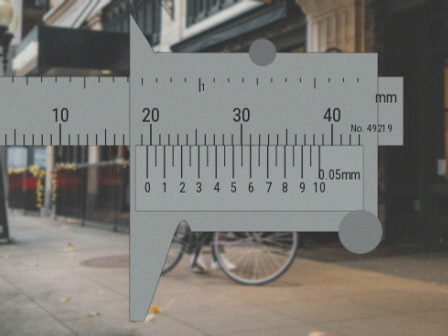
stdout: 19.6 mm
